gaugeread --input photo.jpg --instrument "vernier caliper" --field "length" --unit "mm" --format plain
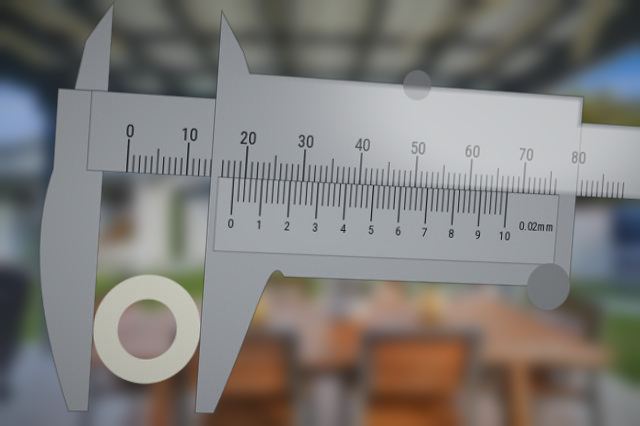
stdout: 18.0 mm
